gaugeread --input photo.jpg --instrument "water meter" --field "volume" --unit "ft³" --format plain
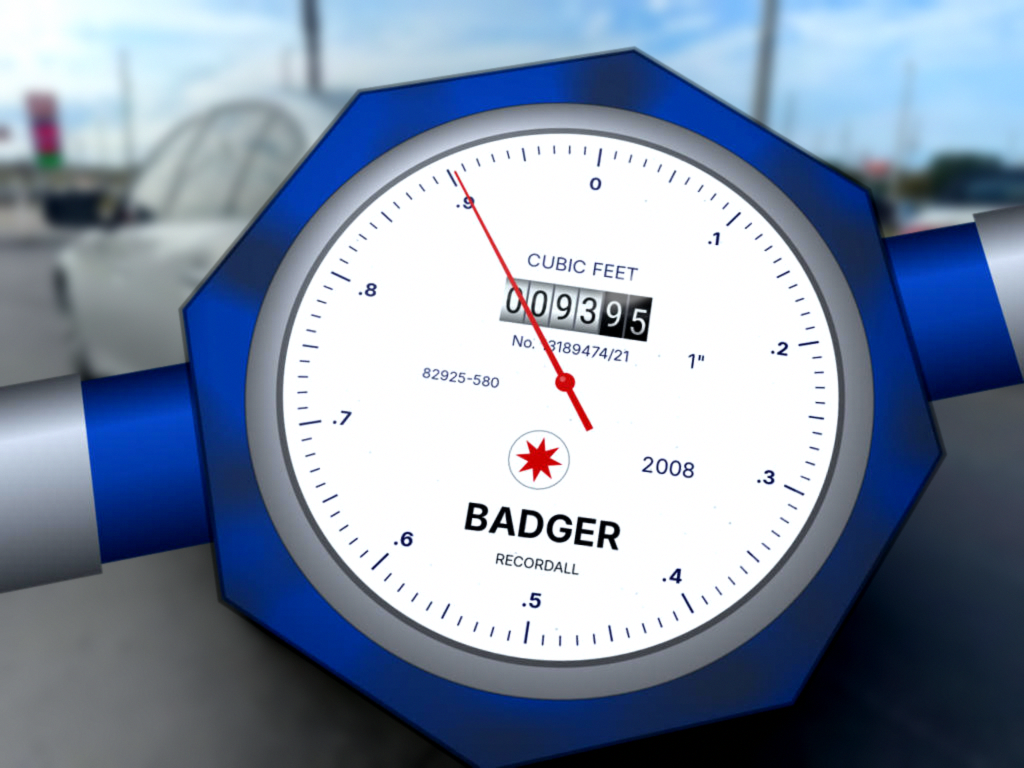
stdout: 9394.90 ft³
